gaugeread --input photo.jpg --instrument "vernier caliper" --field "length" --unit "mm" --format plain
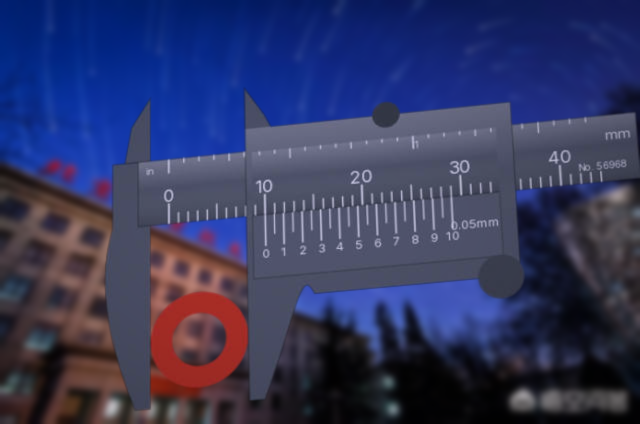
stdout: 10.0 mm
